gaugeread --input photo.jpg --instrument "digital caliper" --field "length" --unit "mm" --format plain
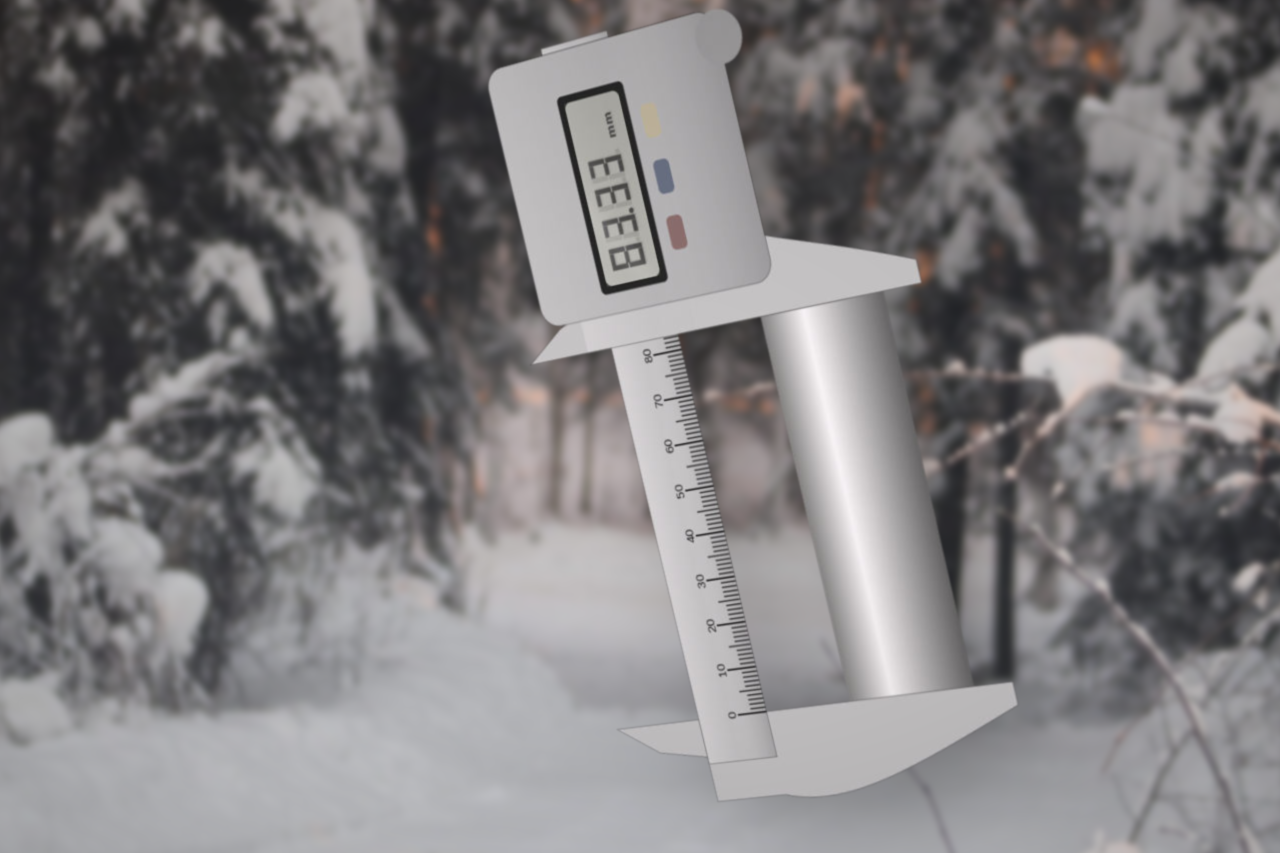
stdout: 83.33 mm
